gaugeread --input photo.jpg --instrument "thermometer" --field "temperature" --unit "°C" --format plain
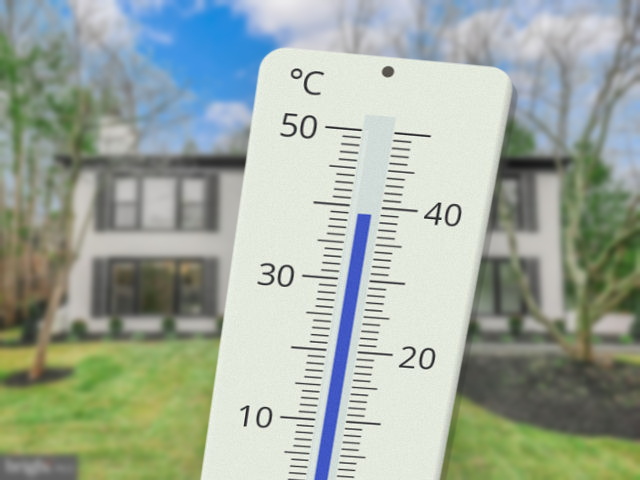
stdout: 39 °C
